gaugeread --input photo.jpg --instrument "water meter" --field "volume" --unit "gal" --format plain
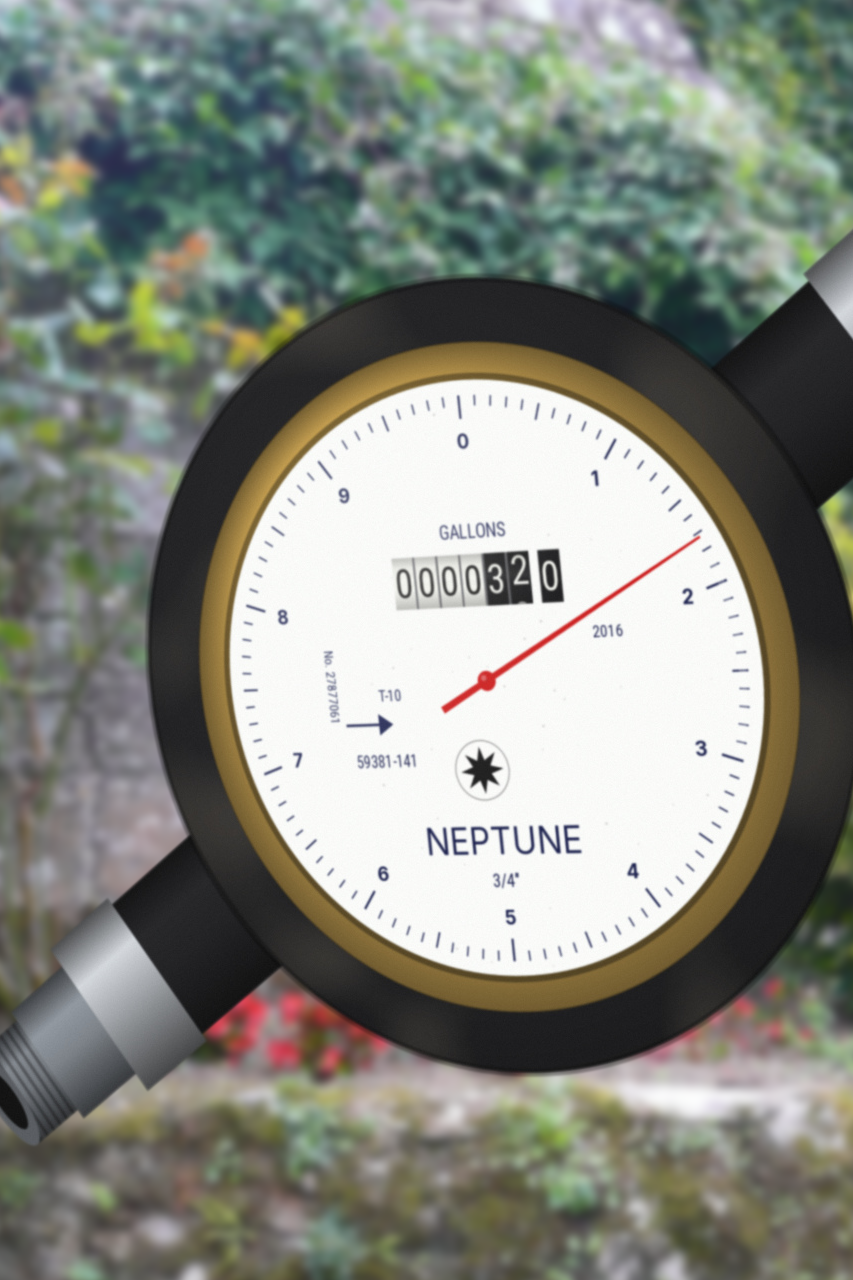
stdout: 321.7 gal
